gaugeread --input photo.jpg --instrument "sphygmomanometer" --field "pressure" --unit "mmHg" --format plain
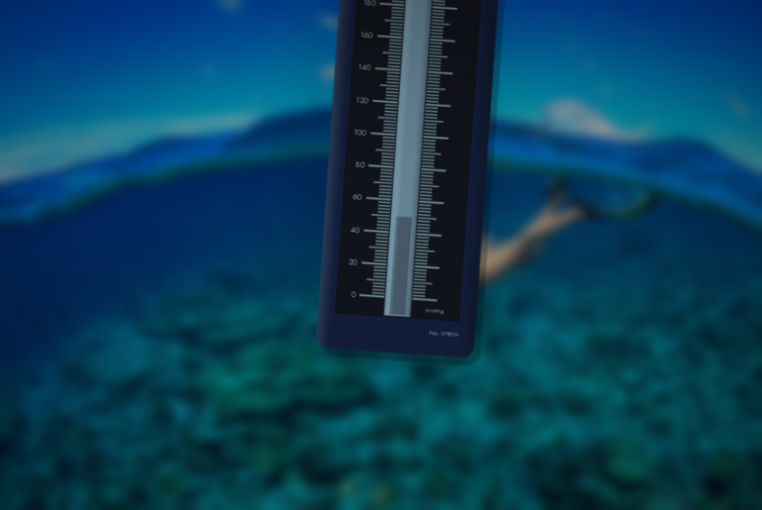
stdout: 50 mmHg
